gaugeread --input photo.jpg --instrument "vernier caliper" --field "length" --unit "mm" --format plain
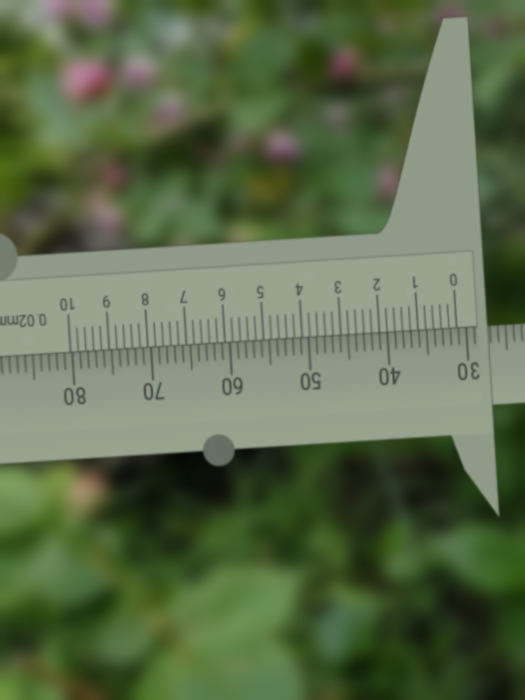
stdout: 31.2 mm
